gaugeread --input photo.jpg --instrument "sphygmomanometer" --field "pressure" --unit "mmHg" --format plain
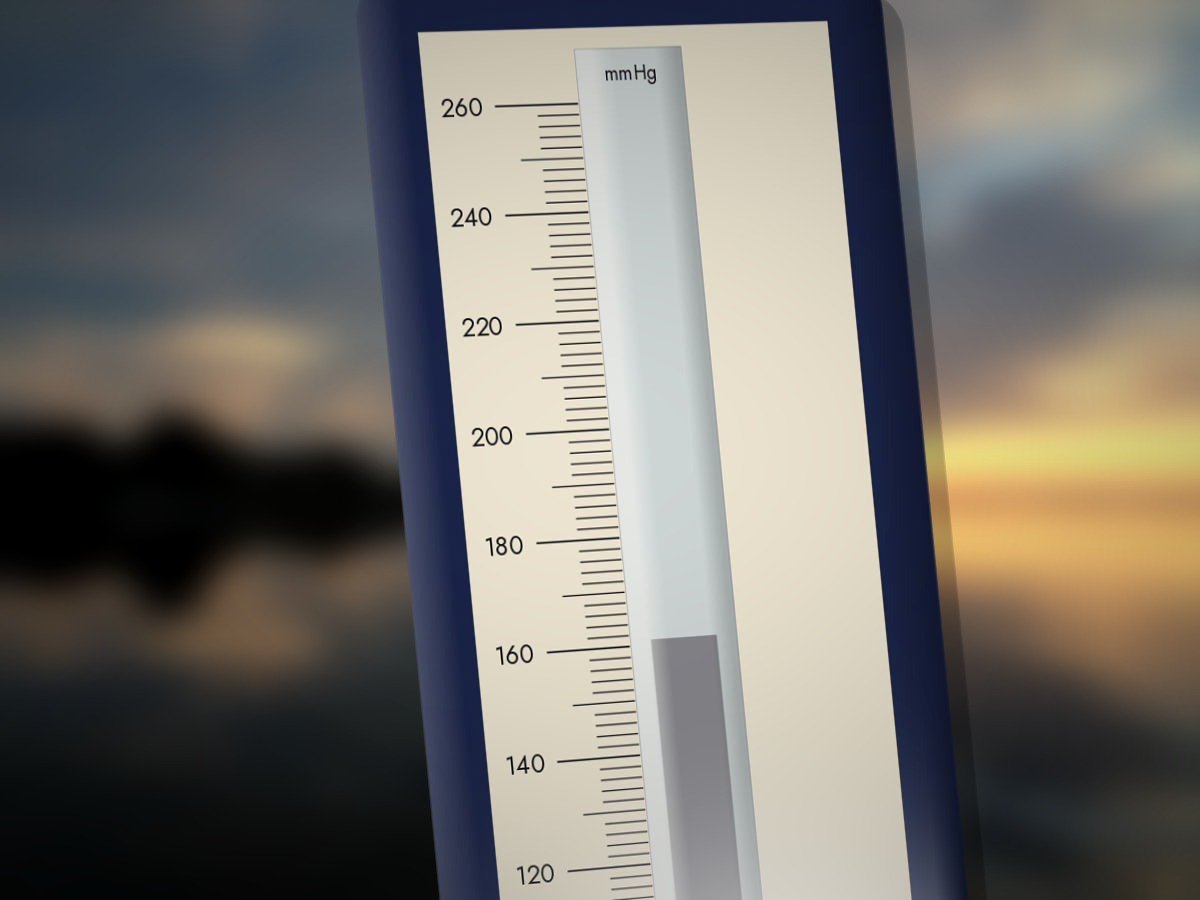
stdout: 161 mmHg
